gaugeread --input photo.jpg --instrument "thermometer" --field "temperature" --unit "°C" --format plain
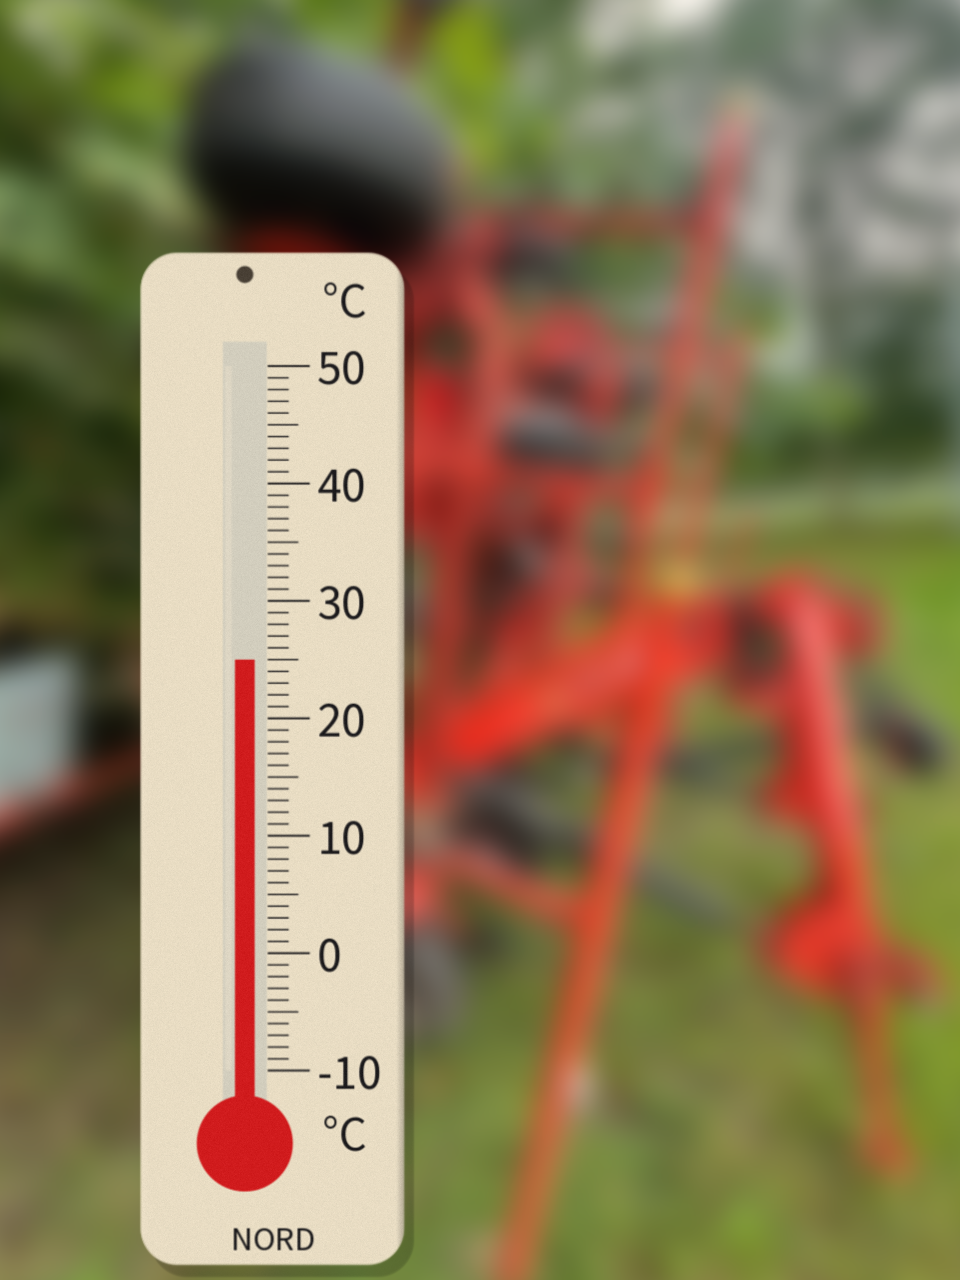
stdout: 25 °C
